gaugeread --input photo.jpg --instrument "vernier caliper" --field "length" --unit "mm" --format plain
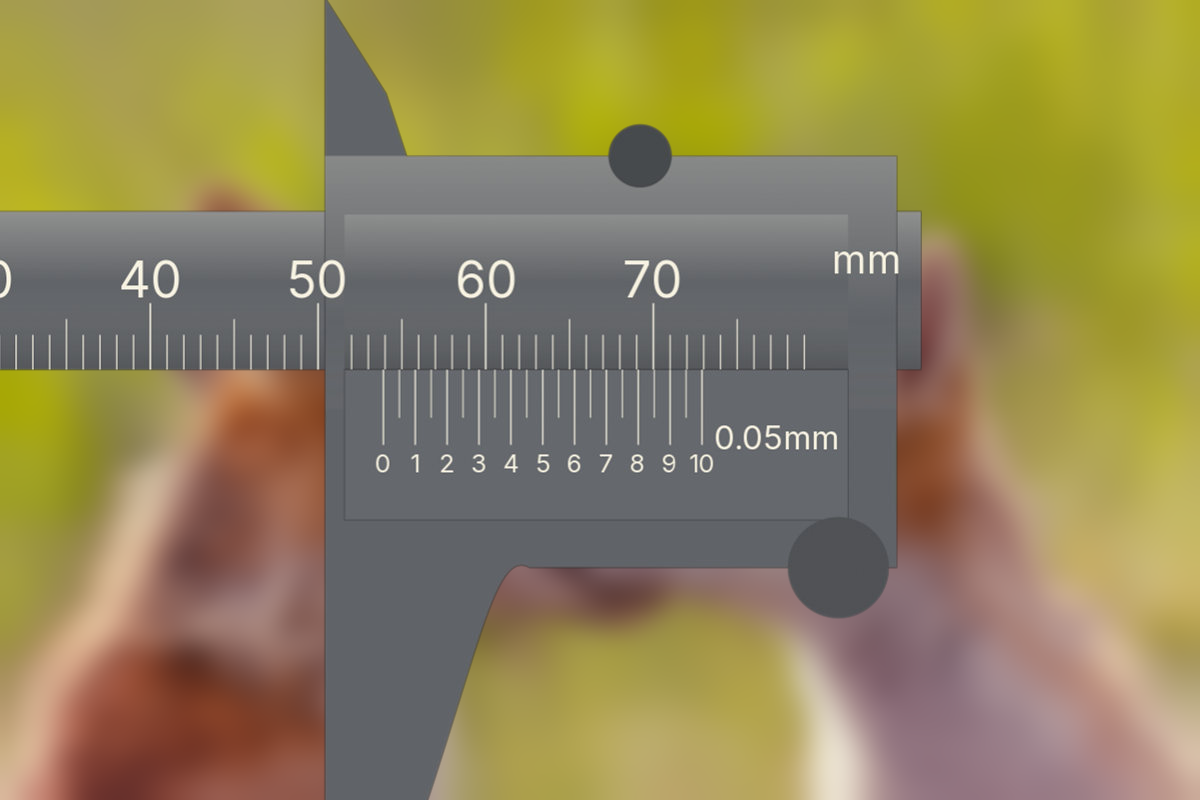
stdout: 53.9 mm
